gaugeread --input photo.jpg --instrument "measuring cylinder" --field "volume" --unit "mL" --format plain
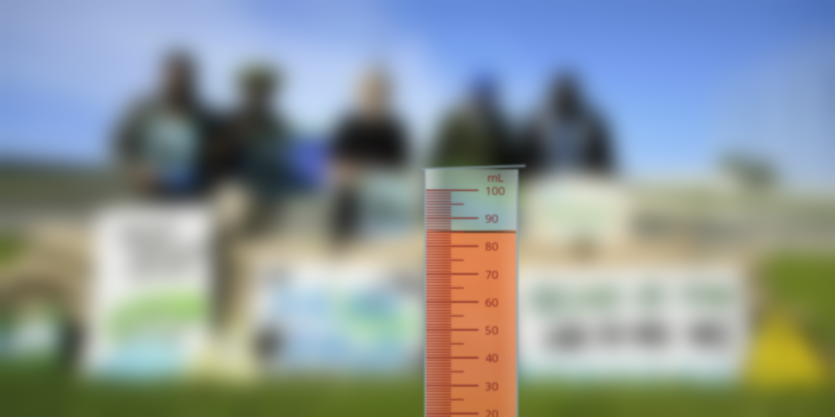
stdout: 85 mL
